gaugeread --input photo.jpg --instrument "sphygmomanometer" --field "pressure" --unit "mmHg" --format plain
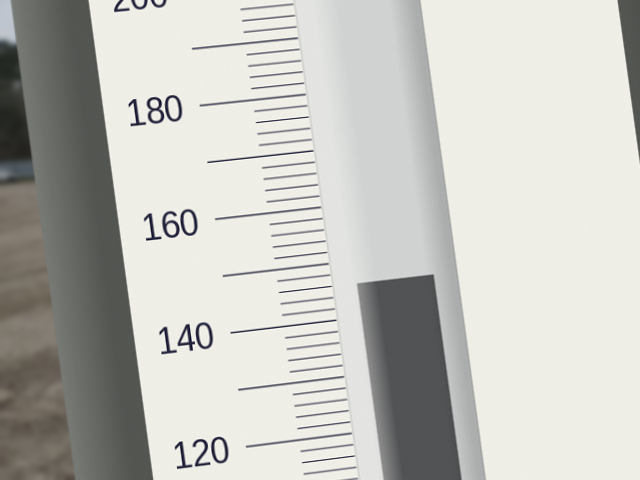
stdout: 146 mmHg
